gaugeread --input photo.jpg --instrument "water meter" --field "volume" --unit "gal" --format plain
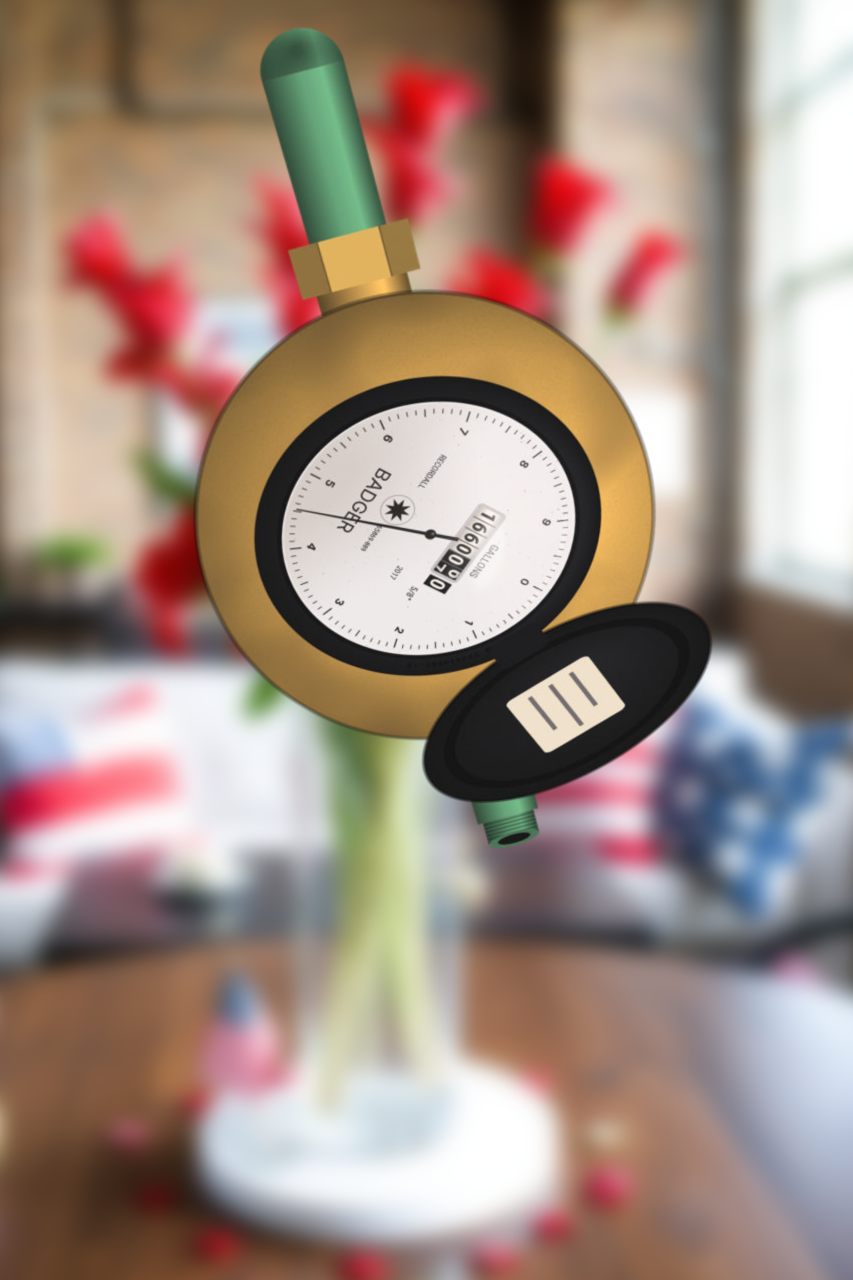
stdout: 1660064.5 gal
